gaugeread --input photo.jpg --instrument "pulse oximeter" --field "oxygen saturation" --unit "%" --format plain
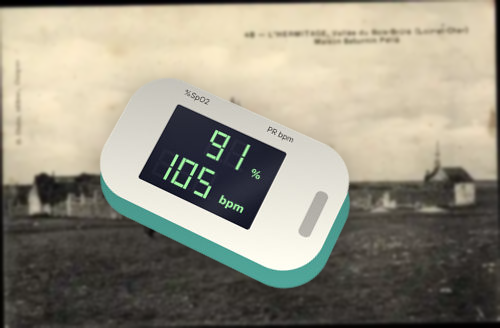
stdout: 91 %
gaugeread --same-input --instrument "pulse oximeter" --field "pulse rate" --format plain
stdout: 105 bpm
